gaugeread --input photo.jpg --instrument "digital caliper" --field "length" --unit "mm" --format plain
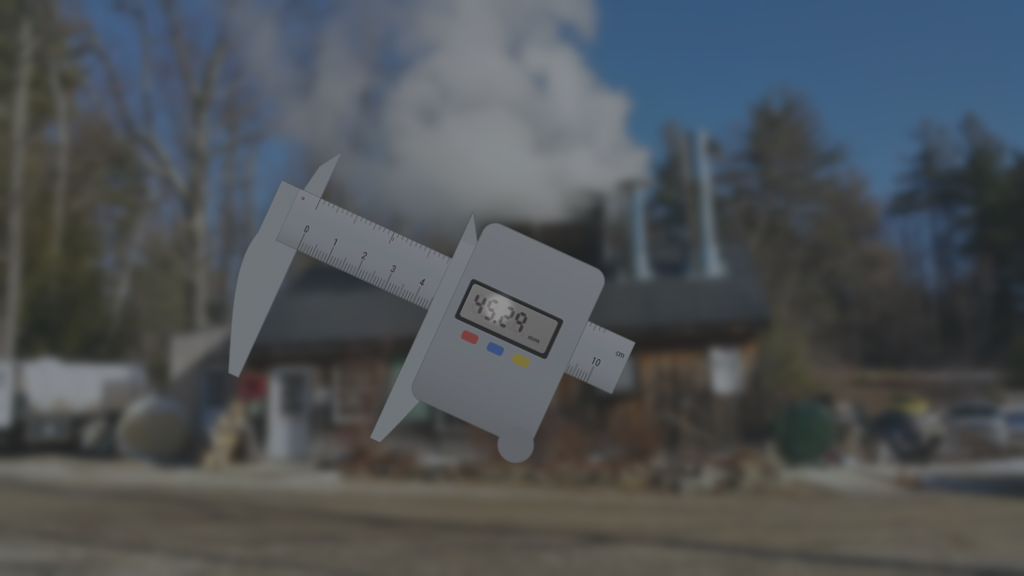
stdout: 45.29 mm
